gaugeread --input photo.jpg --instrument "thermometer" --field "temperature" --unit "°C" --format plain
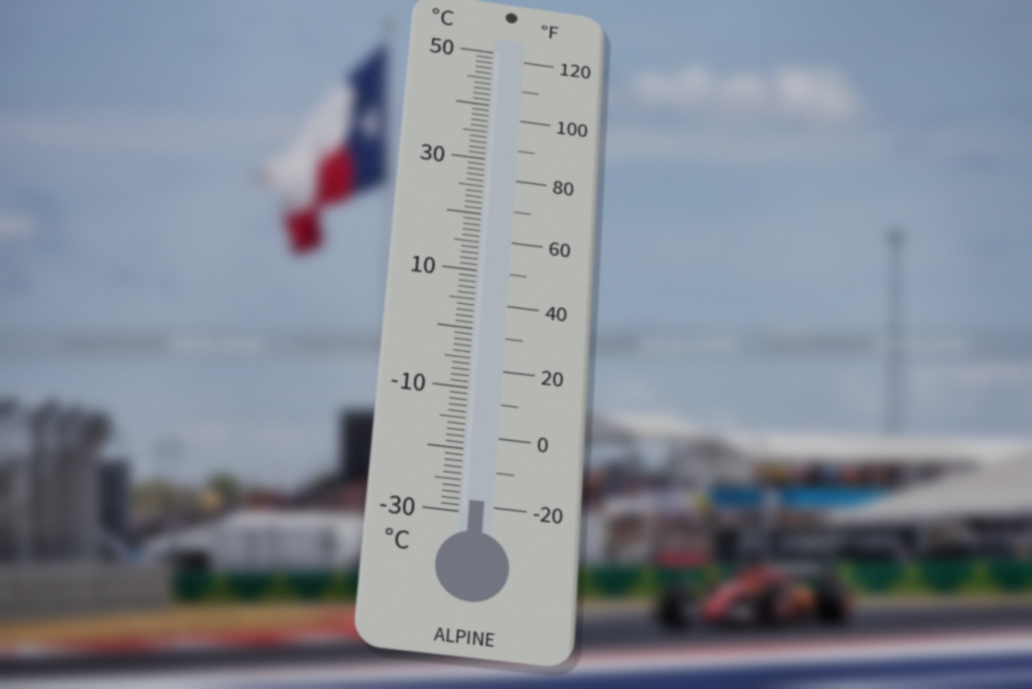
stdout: -28 °C
